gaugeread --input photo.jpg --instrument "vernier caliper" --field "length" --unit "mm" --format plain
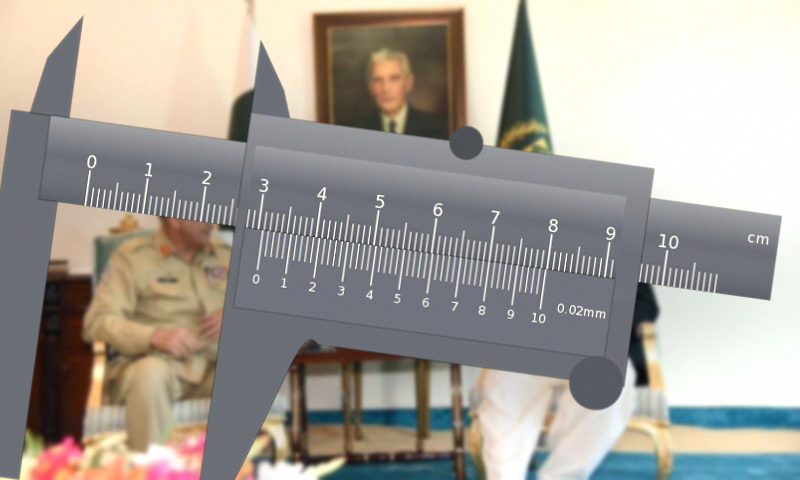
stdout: 30.8 mm
